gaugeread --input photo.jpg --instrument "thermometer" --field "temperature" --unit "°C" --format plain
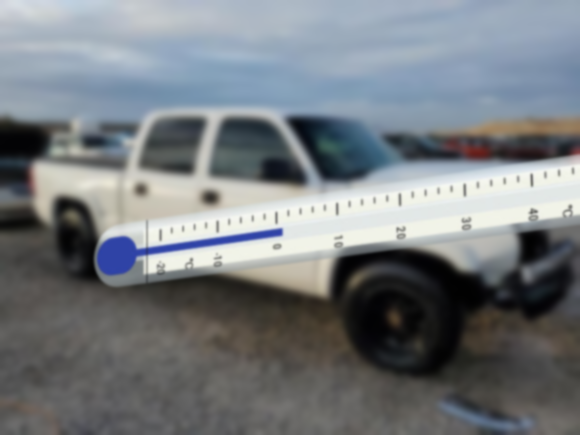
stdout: 1 °C
